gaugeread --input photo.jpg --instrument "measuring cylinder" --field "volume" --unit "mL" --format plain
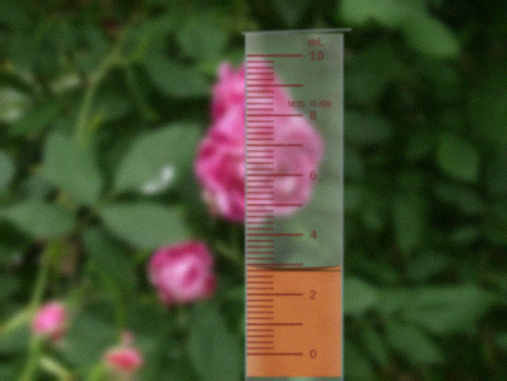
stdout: 2.8 mL
